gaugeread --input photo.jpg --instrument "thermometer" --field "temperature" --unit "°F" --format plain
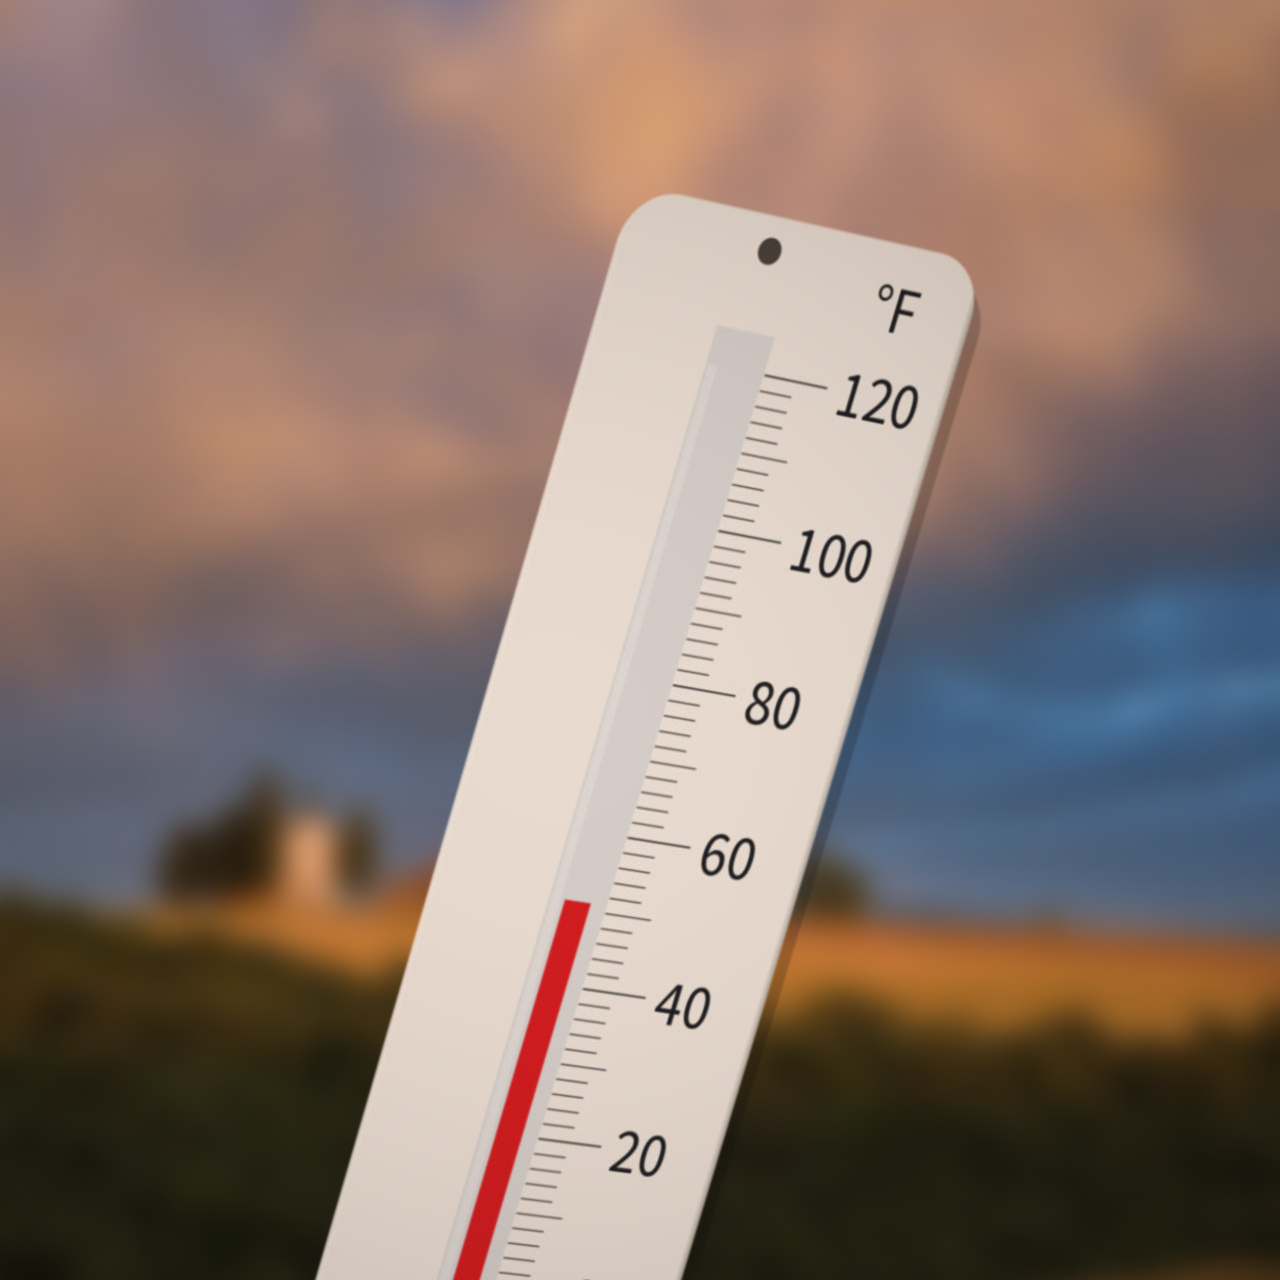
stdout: 51 °F
